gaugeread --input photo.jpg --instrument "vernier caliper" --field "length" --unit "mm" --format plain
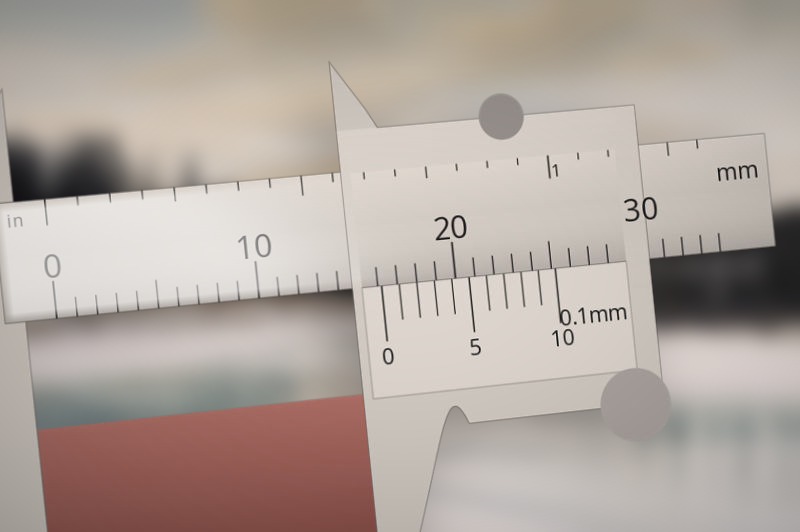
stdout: 16.2 mm
